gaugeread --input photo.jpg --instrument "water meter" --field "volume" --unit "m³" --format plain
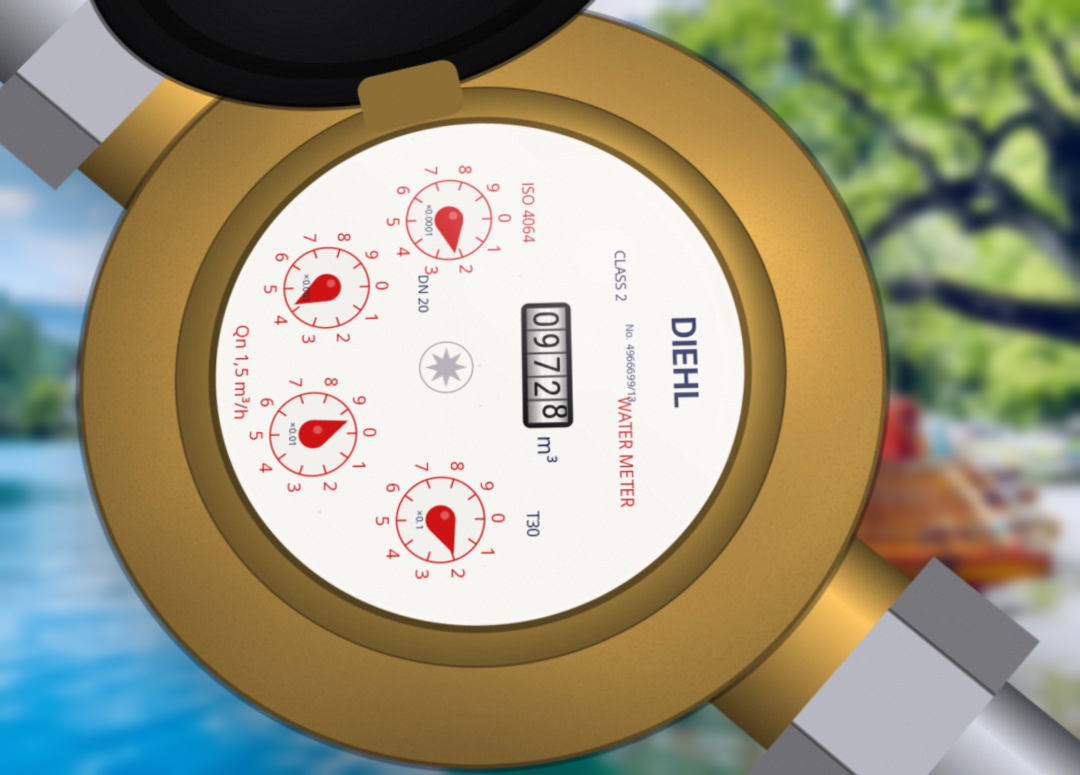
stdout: 9728.1942 m³
